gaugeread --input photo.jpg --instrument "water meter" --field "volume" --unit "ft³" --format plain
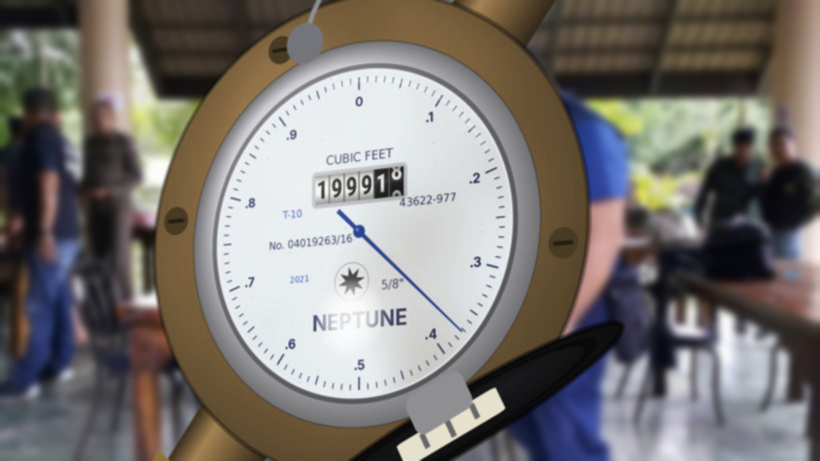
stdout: 199918.37 ft³
